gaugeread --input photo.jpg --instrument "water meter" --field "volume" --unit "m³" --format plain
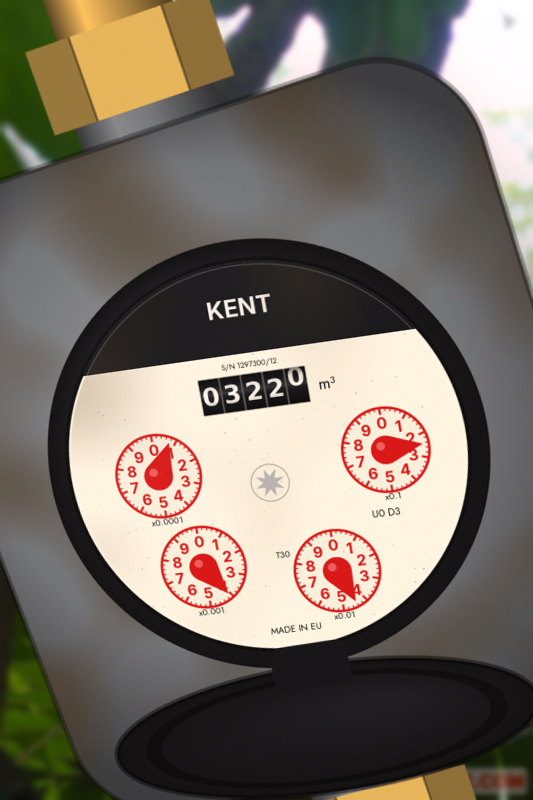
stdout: 3220.2440 m³
